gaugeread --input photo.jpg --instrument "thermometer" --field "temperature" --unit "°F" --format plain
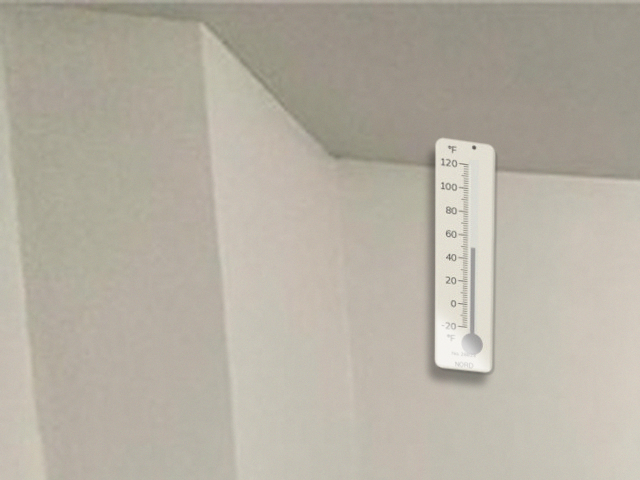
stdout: 50 °F
